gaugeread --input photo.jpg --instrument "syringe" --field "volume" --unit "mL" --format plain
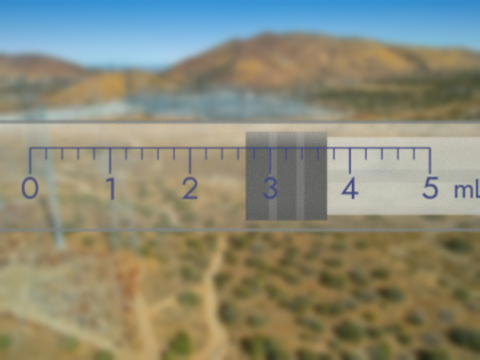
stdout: 2.7 mL
